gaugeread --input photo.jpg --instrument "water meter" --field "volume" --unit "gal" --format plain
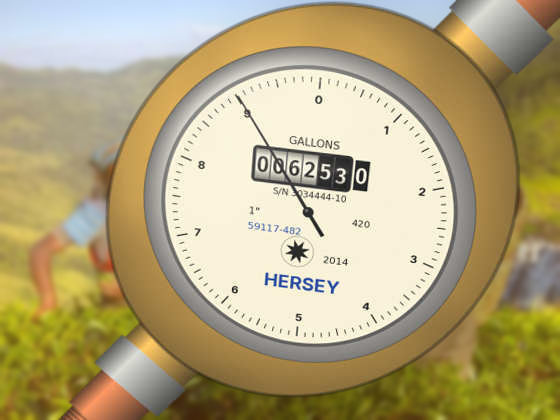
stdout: 62529.0 gal
